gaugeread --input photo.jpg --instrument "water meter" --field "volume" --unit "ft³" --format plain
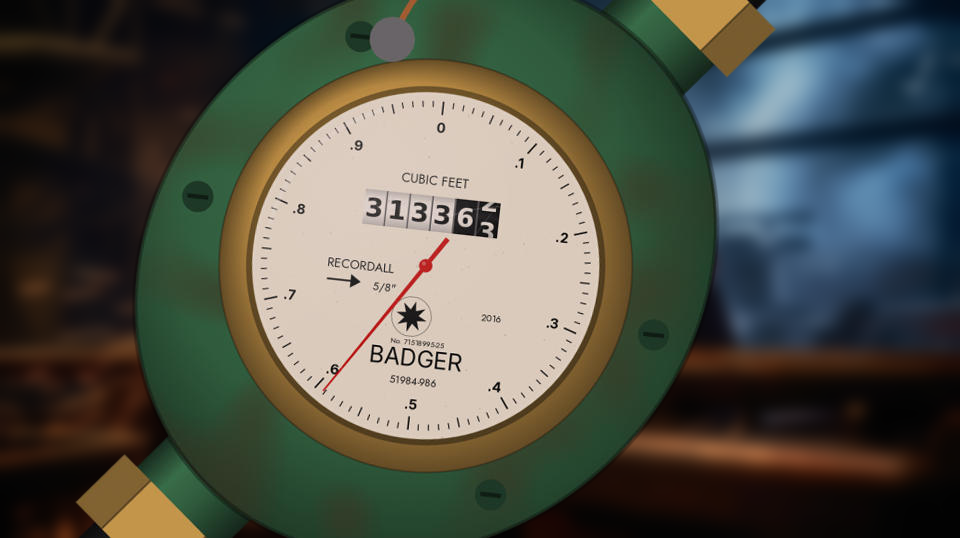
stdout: 313362.59 ft³
